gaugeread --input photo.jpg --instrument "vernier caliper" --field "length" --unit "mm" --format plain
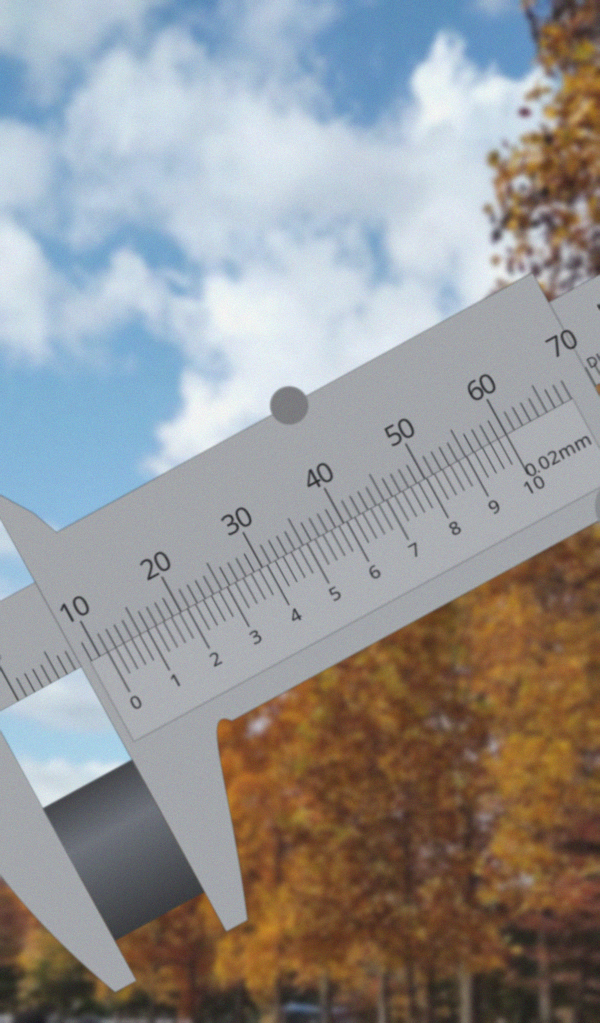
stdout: 11.0 mm
